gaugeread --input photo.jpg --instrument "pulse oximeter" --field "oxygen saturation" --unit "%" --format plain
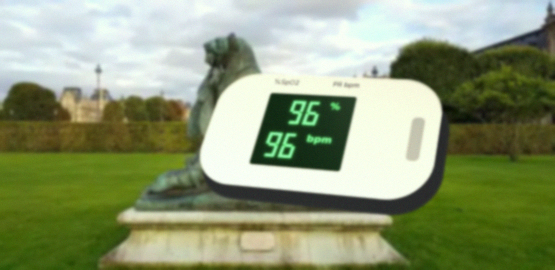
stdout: 96 %
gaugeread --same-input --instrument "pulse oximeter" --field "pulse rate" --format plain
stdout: 96 bpm
